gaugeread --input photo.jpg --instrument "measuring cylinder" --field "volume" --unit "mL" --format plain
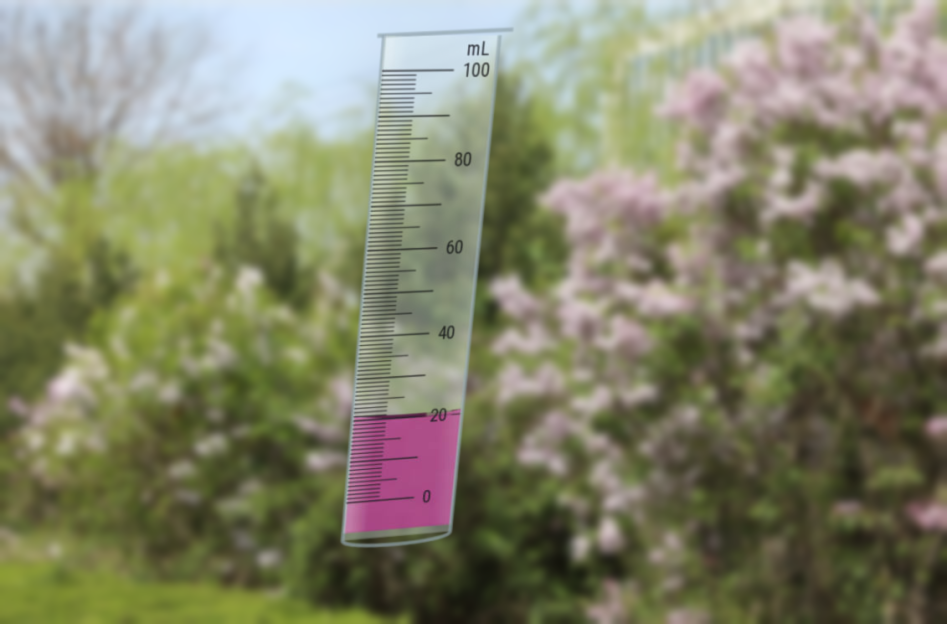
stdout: 20 mL
